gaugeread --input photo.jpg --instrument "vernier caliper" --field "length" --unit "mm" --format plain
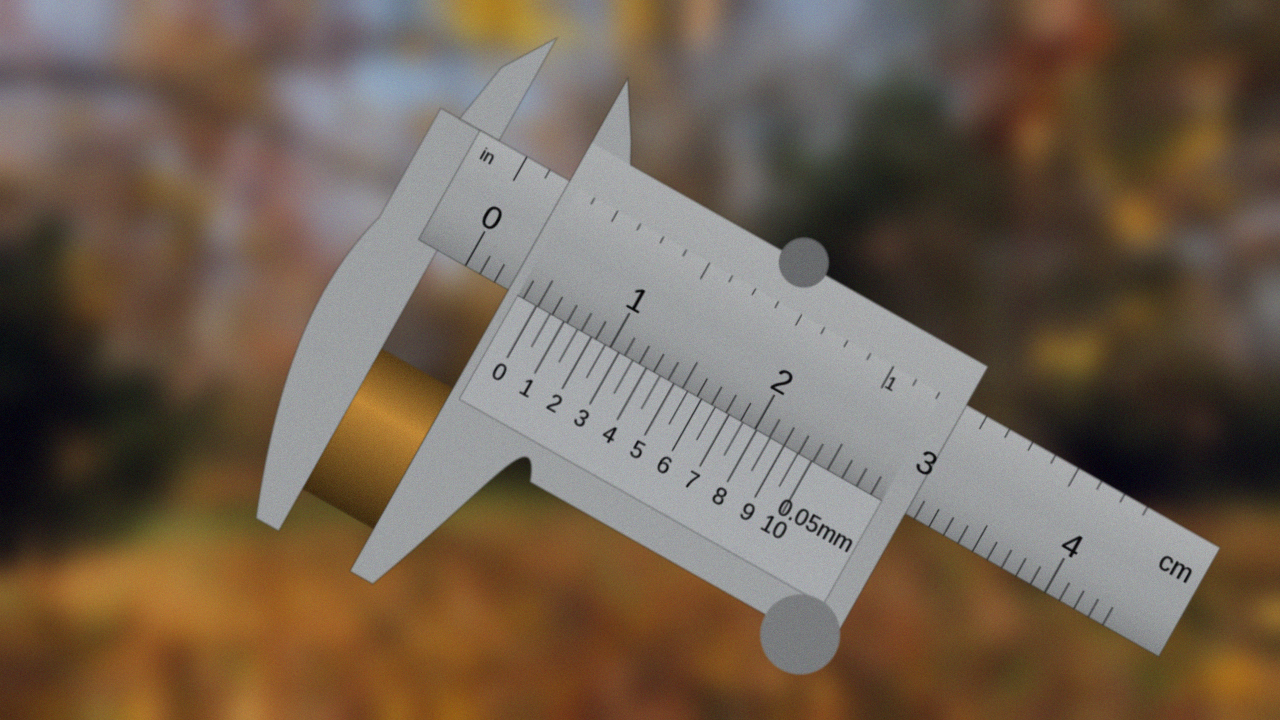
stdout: 4.9 mm
